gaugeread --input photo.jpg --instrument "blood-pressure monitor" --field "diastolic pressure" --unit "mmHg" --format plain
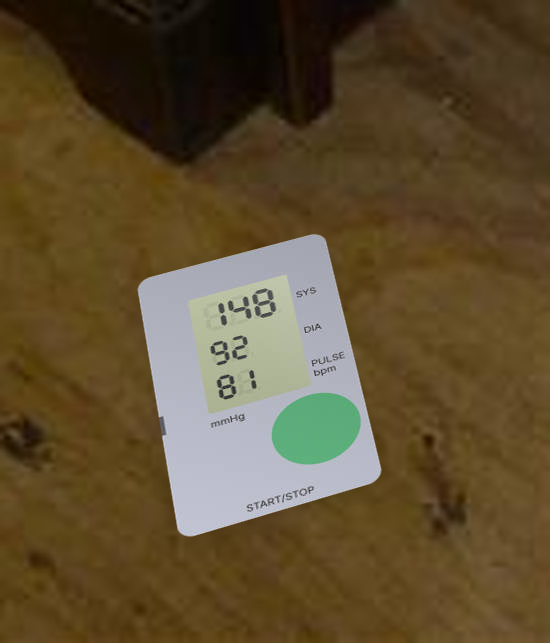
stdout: 92 mmHg
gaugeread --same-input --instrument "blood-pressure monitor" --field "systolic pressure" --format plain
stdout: 148 mmHg
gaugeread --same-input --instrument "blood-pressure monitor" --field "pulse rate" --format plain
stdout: 81 bpm
